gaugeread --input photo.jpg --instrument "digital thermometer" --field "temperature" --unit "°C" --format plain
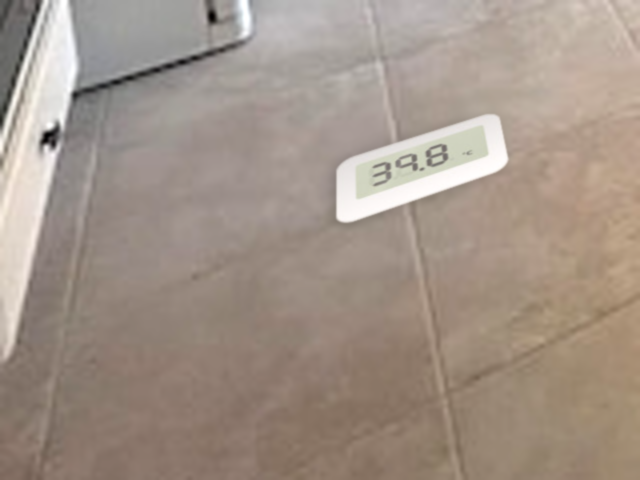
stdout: 39.8 °C
